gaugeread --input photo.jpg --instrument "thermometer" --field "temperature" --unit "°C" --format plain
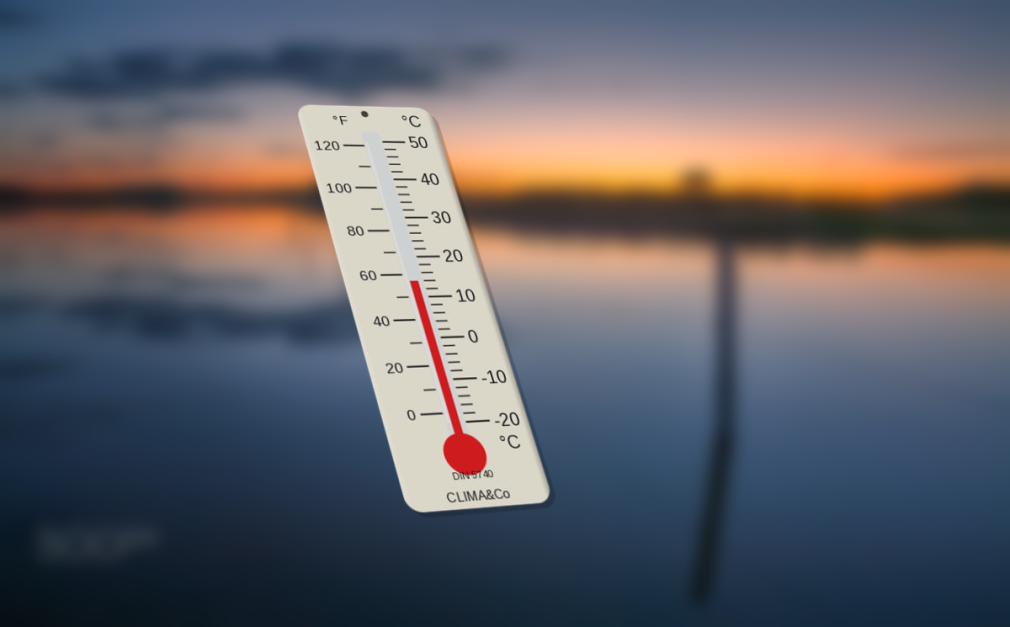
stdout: 14 °C
